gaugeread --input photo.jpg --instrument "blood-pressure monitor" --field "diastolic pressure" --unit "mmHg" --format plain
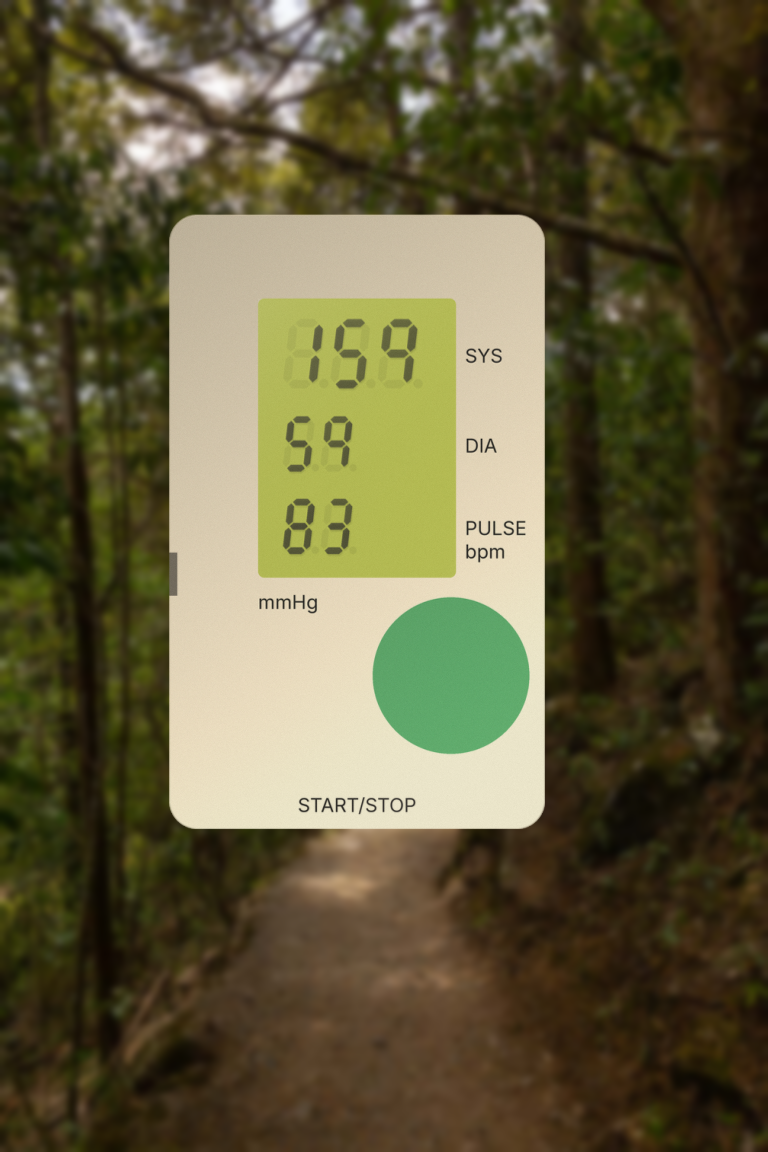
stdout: 59 mmHg
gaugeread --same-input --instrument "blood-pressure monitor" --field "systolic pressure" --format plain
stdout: 159 mmHg
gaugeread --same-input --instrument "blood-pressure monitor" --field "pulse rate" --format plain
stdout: 83 bpm
